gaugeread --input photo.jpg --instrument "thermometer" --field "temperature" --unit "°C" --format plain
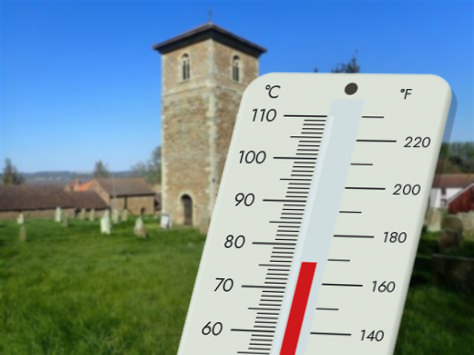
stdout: 76 °C
